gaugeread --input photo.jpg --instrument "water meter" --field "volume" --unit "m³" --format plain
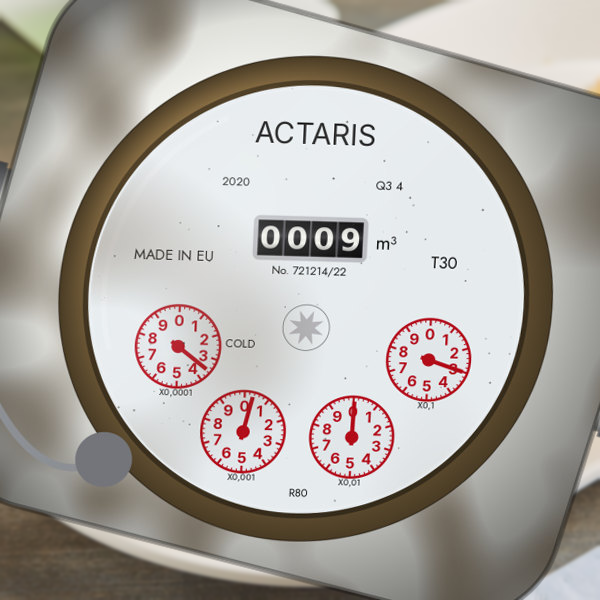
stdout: 9.3003 m³
